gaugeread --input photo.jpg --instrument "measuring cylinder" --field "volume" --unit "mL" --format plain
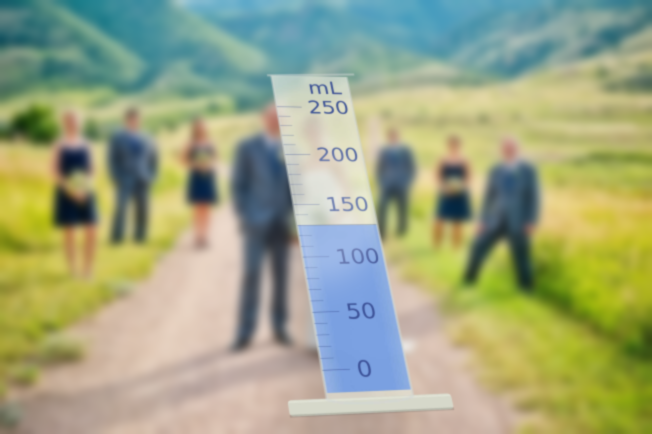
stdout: 130 mL
